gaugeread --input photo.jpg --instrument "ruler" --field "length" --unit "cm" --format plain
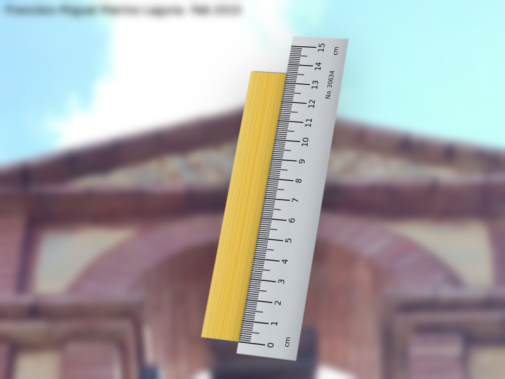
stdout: 13.5 cm
